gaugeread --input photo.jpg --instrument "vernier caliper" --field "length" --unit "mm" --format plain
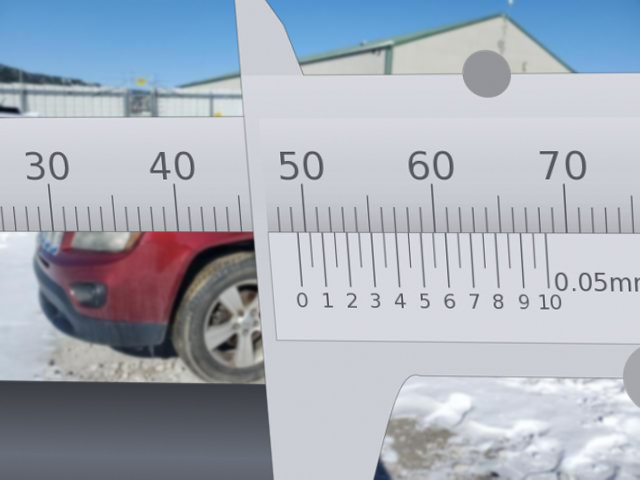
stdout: 49.4 mm
